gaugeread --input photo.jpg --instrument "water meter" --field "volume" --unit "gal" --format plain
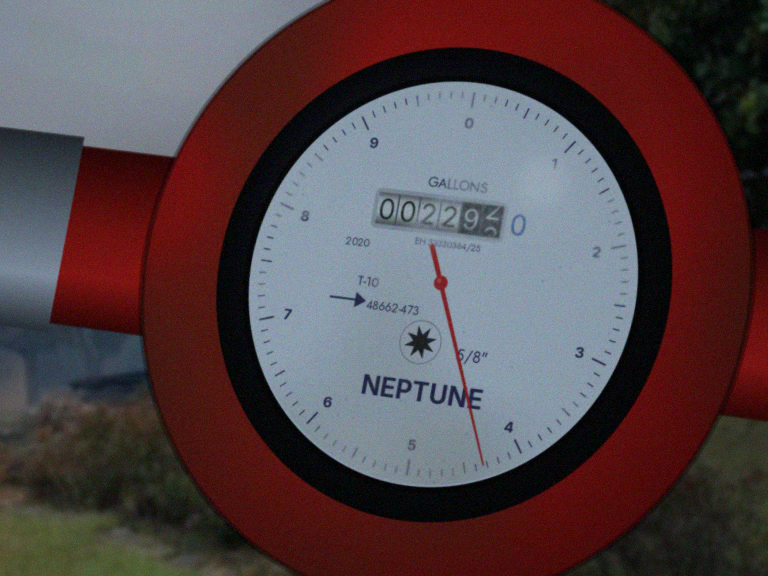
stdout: 22924.3 gal
